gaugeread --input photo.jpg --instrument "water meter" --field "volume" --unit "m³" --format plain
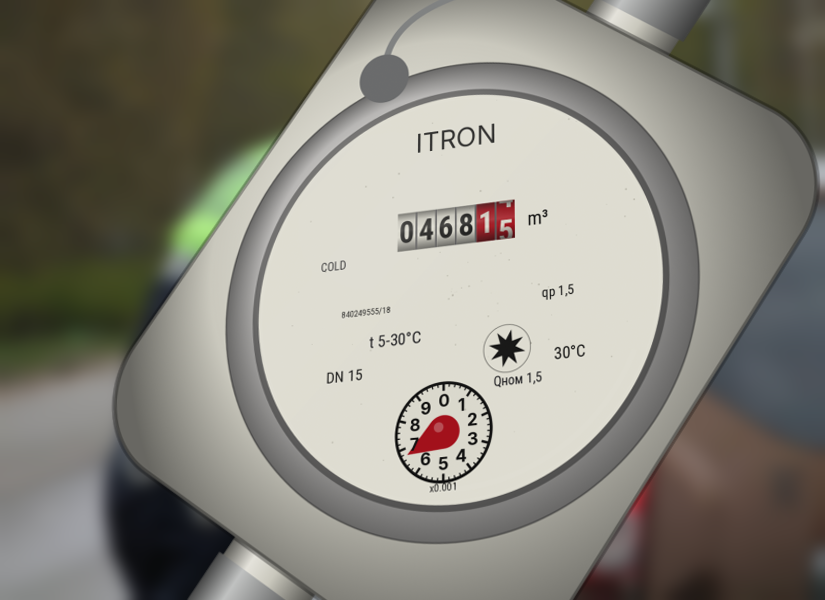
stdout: 468.146 m³
